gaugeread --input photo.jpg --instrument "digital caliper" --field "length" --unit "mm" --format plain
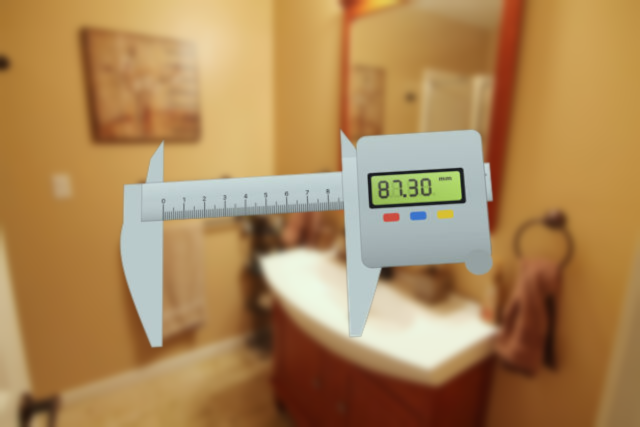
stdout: 87.30 mm
